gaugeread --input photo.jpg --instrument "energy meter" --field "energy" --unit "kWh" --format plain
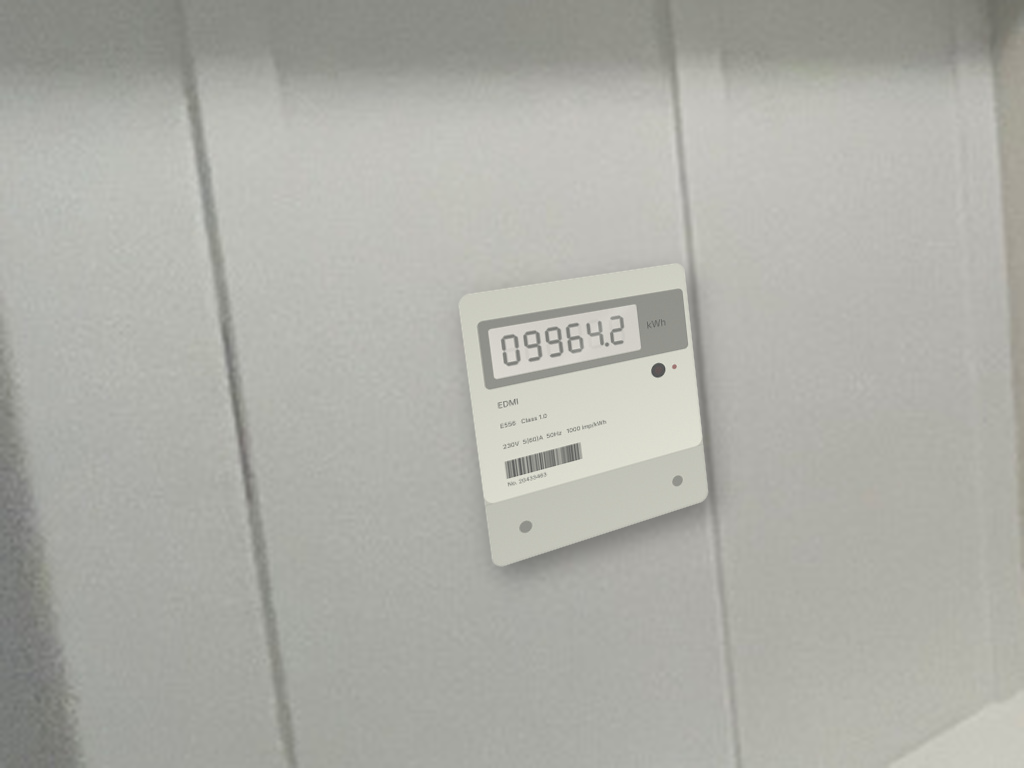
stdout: 9964.2 kWh
